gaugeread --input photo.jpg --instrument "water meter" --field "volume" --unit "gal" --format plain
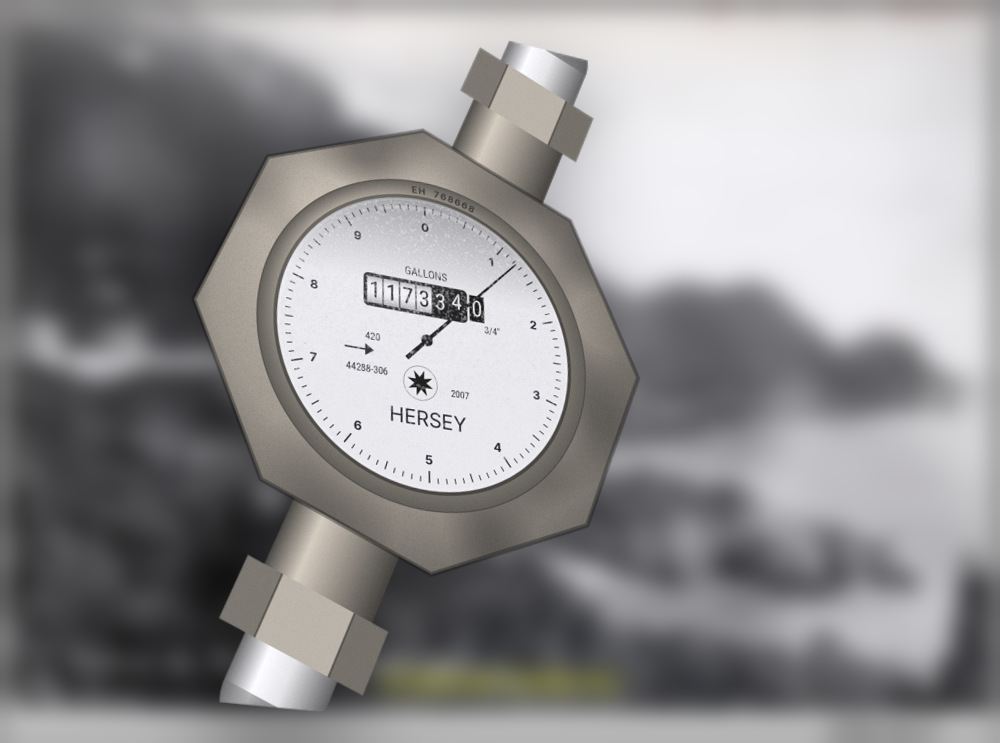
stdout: 1173341.2 gal
